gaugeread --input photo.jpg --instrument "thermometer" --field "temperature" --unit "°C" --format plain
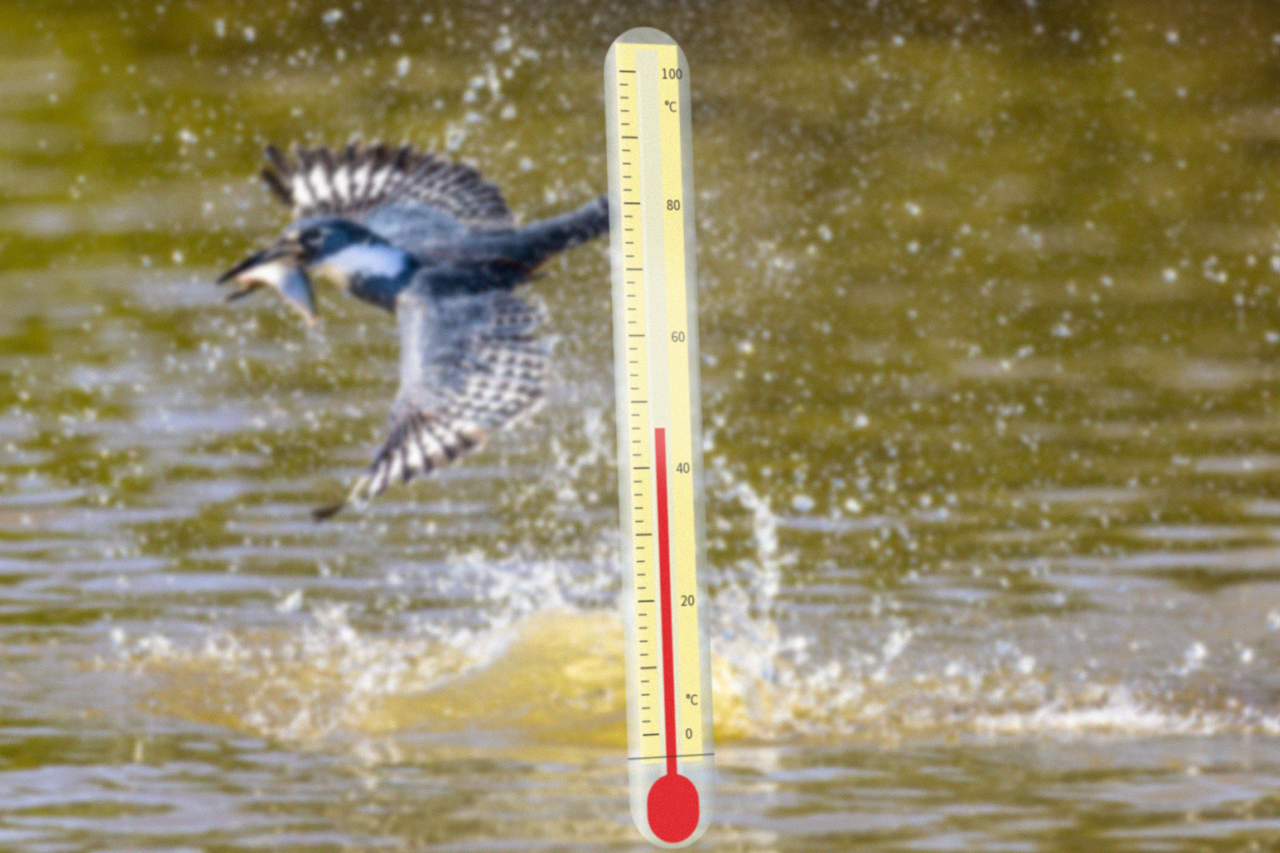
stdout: 46 °C
